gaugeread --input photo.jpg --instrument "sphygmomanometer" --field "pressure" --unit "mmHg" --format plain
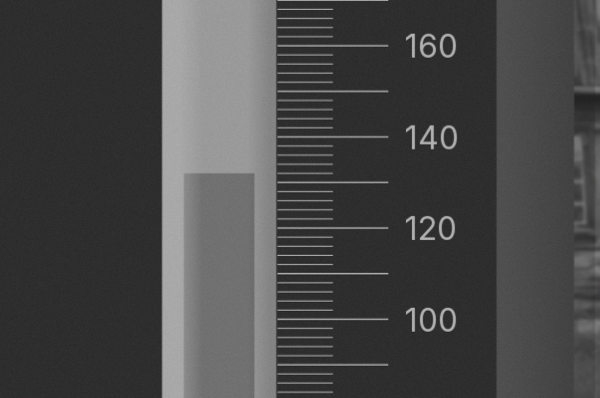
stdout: 132 mmHg
